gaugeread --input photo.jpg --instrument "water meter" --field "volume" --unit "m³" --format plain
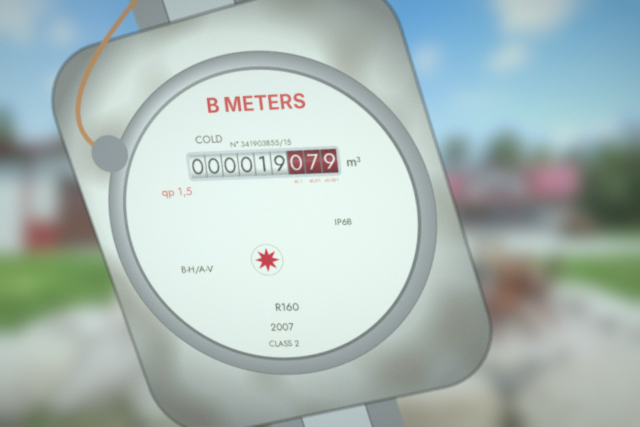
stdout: 19.079 m³
